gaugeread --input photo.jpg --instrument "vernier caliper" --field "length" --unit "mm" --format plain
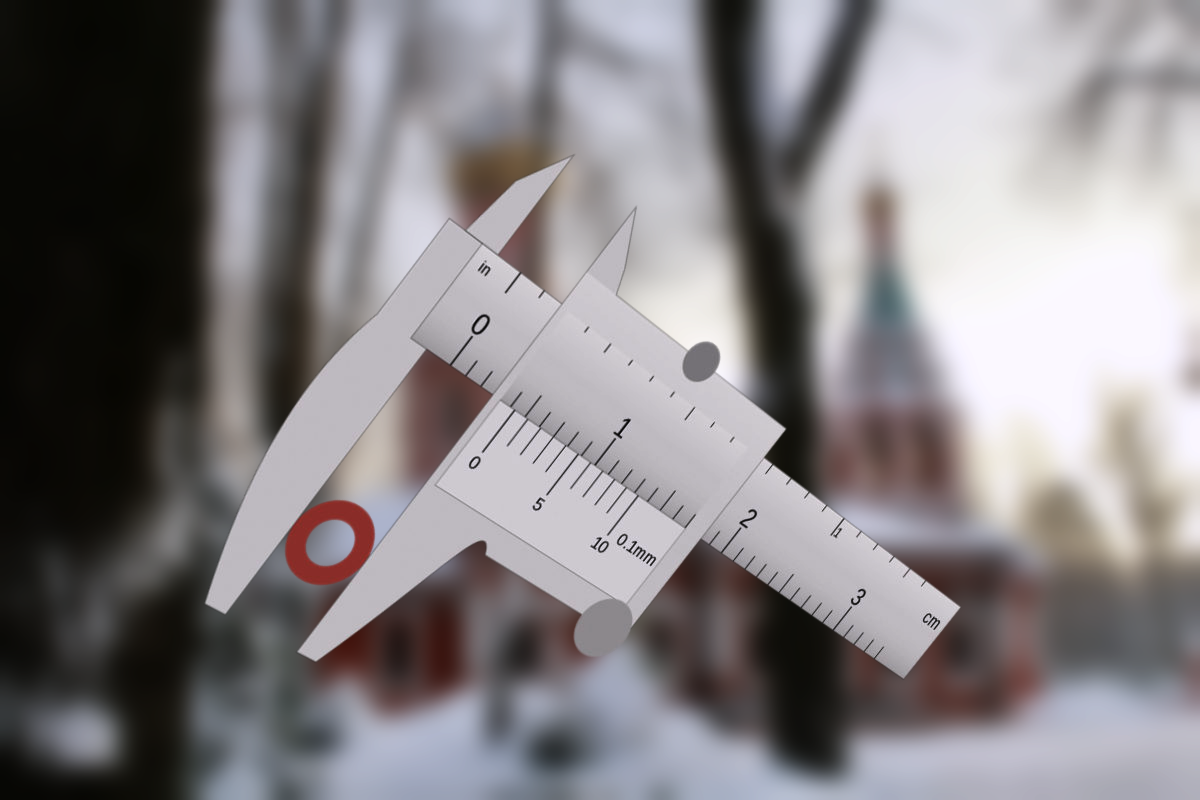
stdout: 4.3 mm
